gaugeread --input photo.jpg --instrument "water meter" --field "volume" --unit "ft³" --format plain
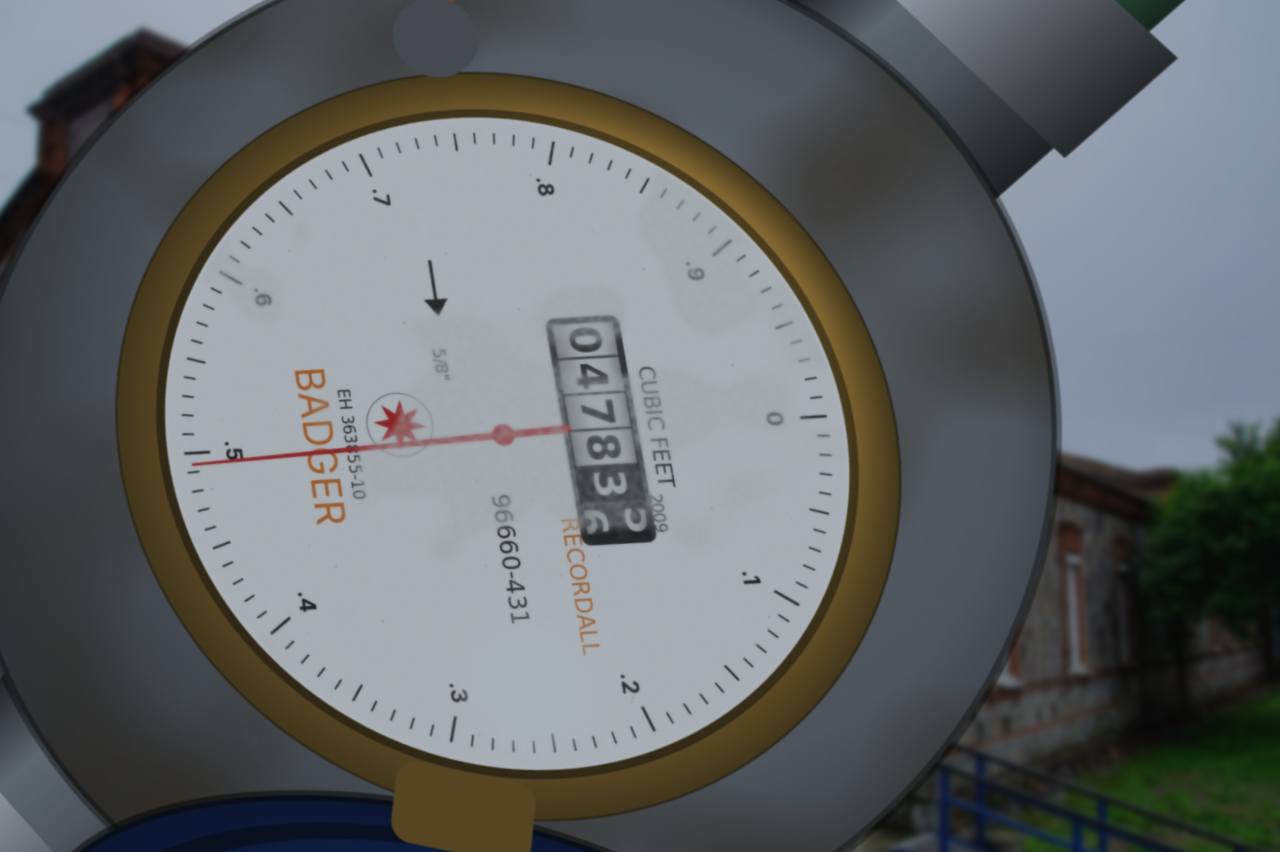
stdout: 47835.49 ft³
